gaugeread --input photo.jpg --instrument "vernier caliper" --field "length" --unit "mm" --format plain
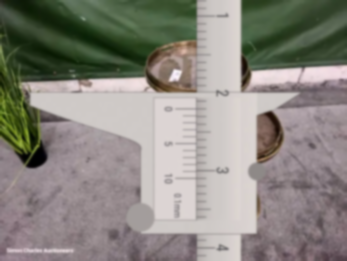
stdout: 22.0 mm
